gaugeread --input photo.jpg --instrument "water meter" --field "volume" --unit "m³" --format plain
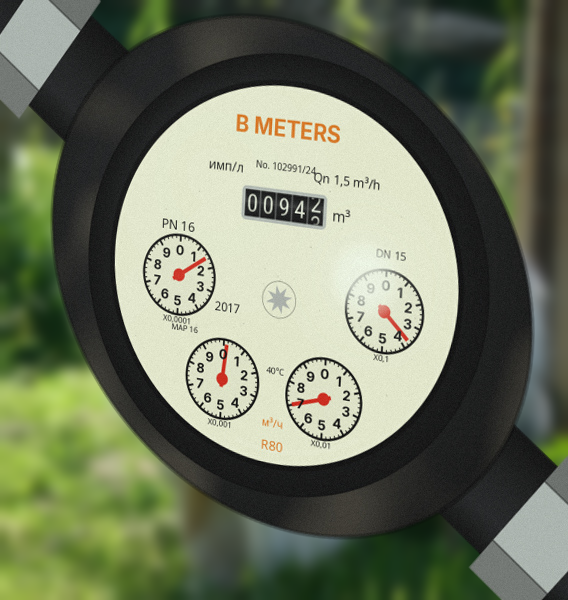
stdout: 942.3701 m³
